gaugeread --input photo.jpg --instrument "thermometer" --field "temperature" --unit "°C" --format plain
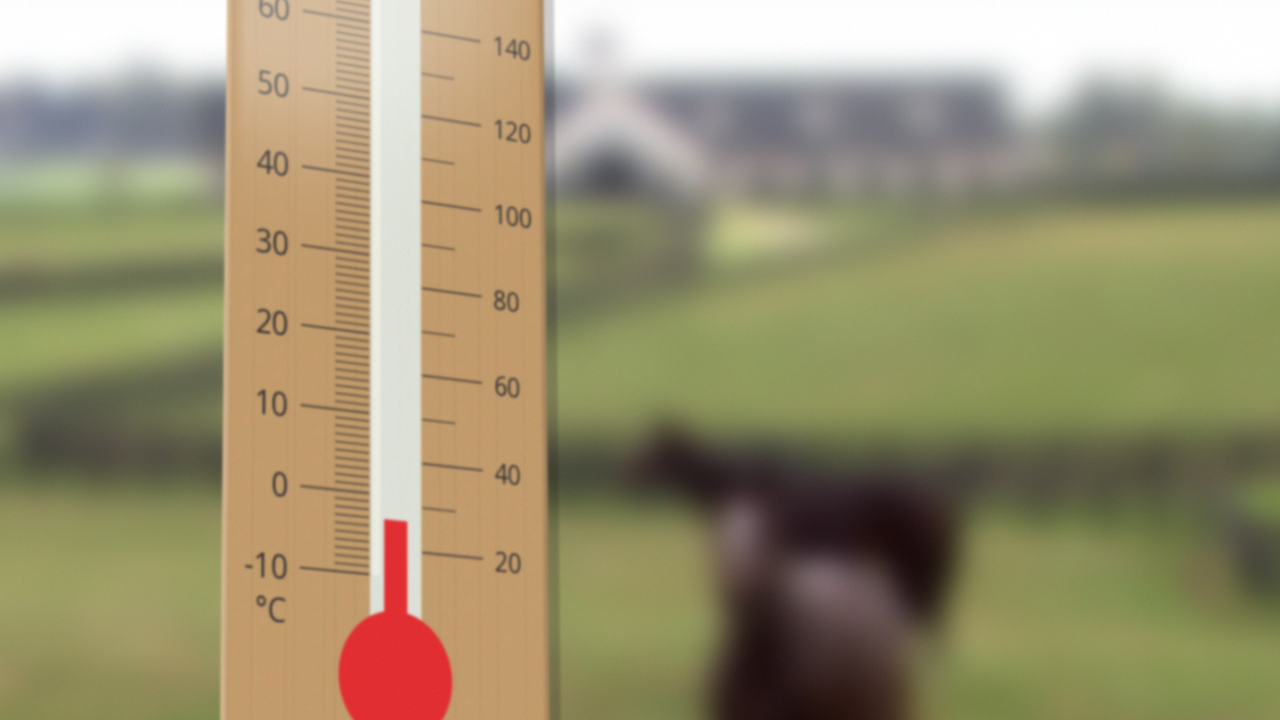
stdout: -3 °C
